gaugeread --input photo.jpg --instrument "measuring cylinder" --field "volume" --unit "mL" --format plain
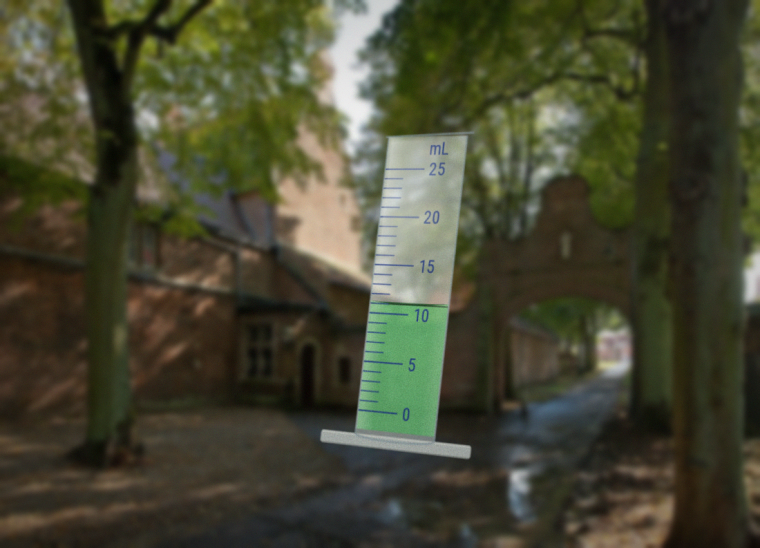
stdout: 11 mL
